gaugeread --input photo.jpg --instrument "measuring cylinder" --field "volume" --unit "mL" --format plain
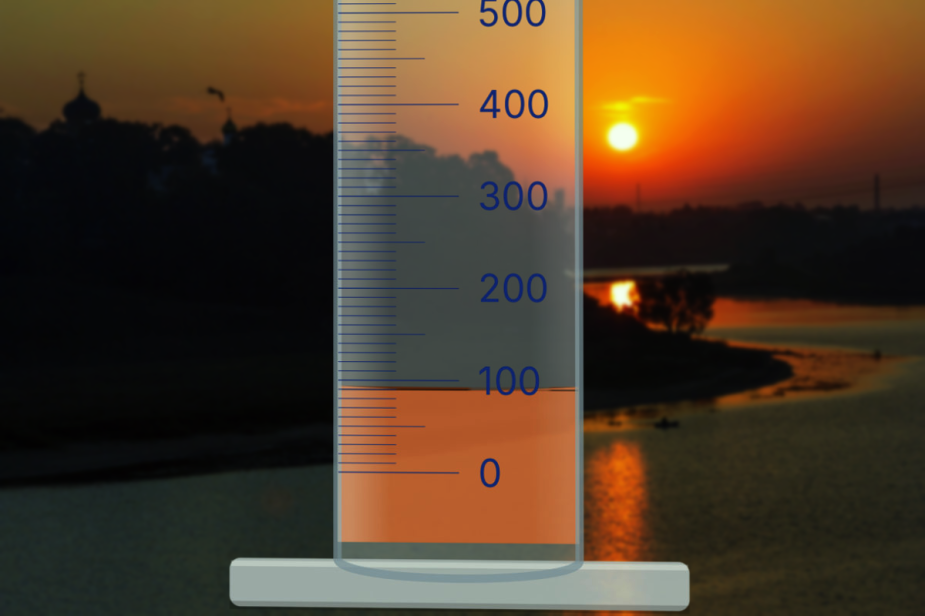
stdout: 90 mL
